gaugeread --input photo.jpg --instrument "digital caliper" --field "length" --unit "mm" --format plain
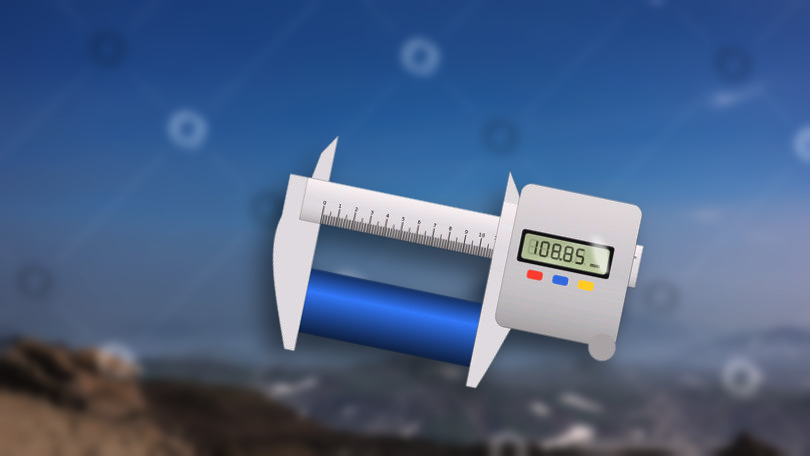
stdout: 108.85 mm
